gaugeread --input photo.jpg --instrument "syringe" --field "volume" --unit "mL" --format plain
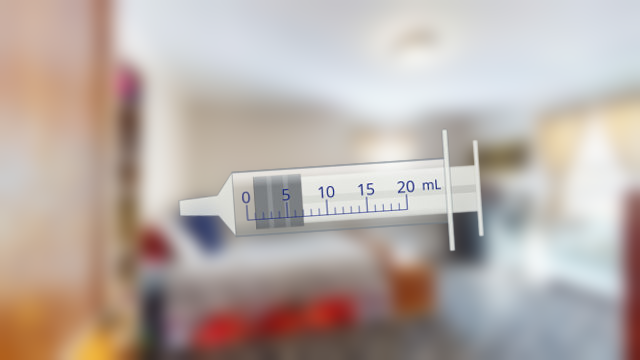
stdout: 1 mL
